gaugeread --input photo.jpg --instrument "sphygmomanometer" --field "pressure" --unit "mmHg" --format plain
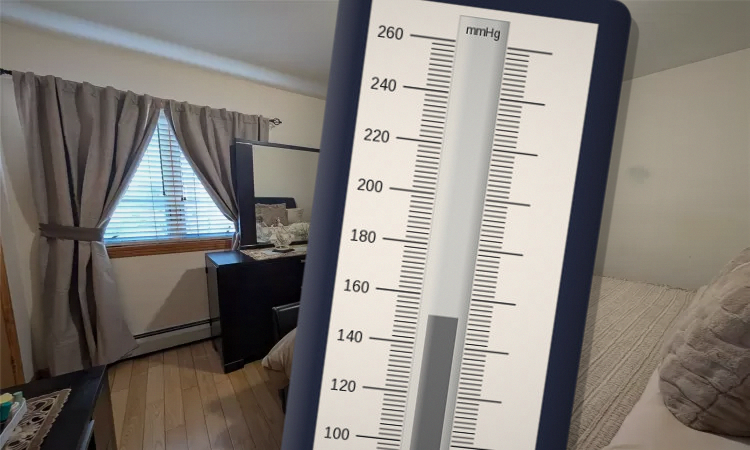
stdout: 152 mmHg
